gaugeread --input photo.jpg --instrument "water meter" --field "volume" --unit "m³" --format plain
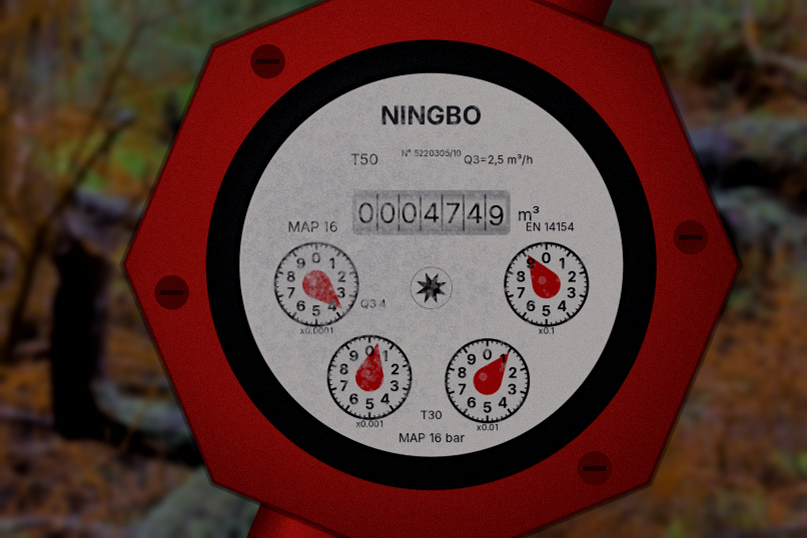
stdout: 4748.9103 m³
